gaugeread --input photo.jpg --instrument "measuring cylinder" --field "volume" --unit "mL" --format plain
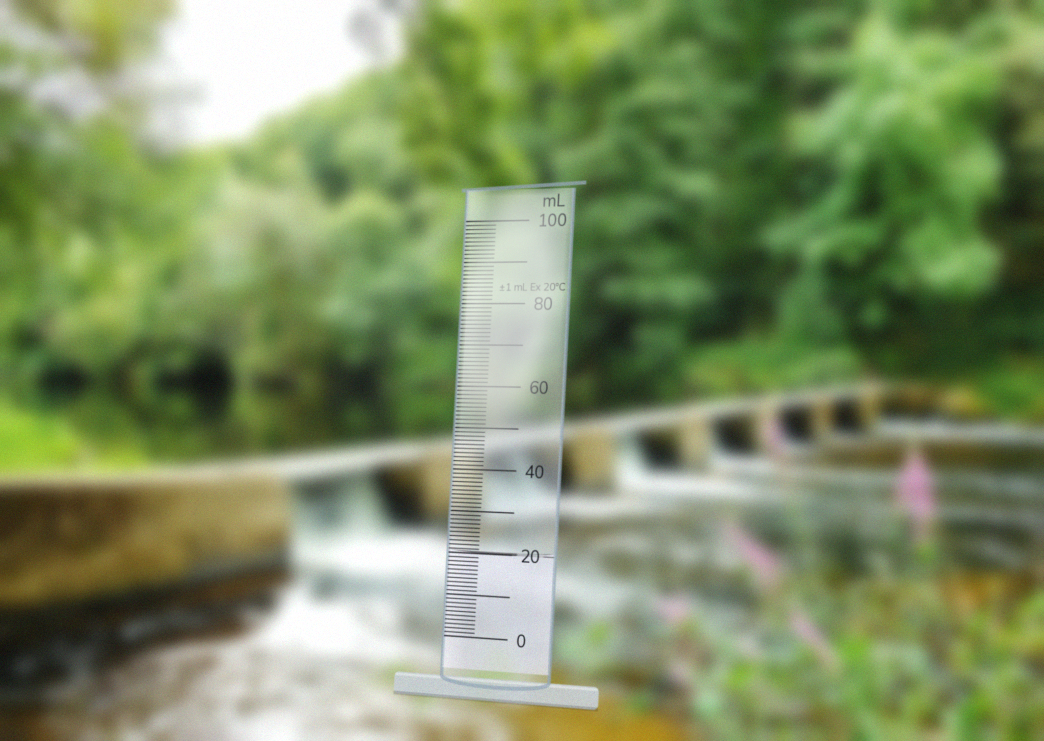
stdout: 20 mL
